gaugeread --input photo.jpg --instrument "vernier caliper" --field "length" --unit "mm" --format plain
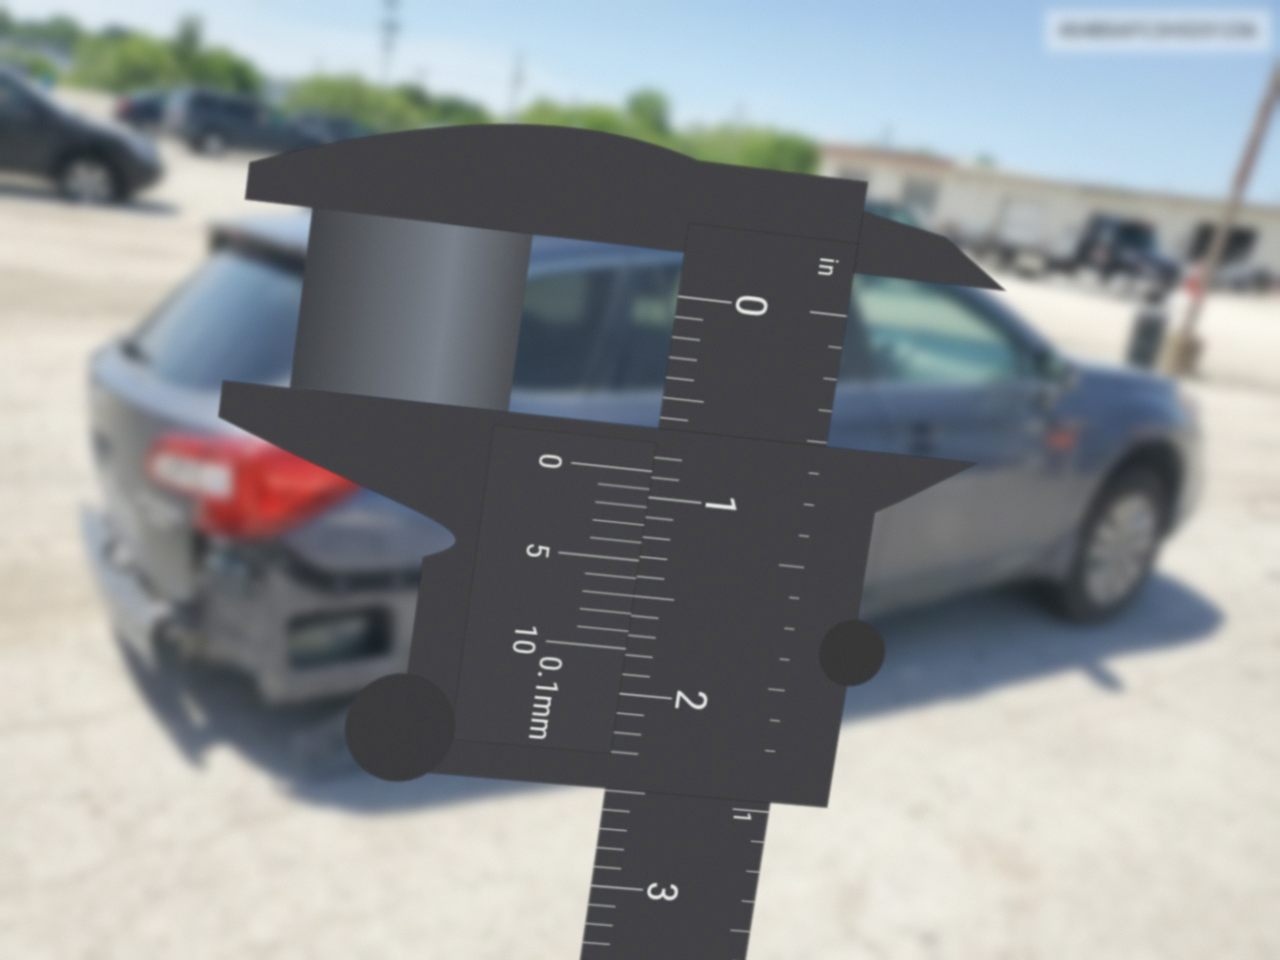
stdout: 8.7 mm
